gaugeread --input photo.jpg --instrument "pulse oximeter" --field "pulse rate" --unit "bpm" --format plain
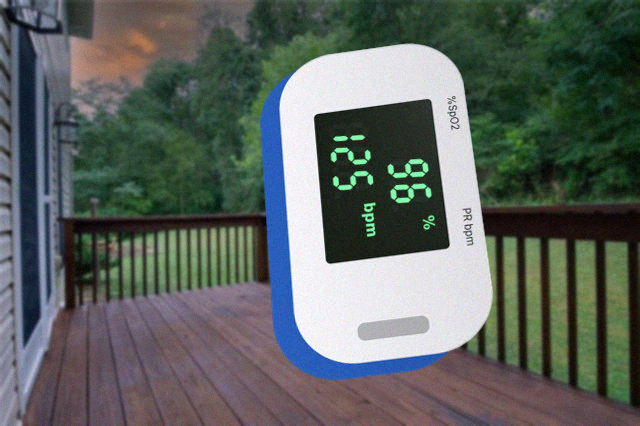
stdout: 125 bpm
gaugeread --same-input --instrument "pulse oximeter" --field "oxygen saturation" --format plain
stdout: 96 %
